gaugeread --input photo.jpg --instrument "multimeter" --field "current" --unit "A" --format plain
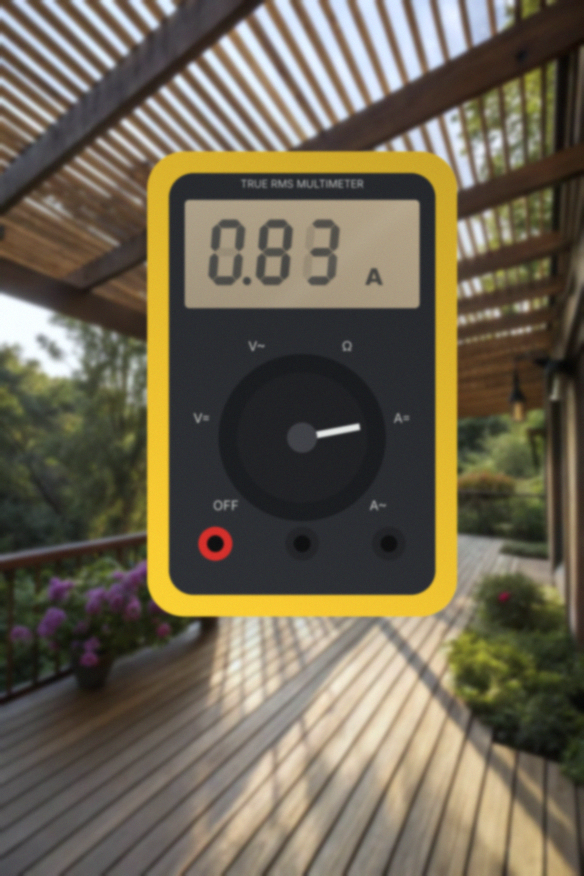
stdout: 0.83 A
